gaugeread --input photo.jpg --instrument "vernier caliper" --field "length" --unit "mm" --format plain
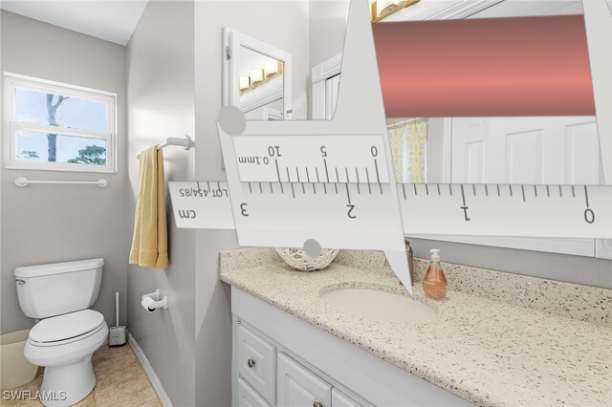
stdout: 17.1 mm
